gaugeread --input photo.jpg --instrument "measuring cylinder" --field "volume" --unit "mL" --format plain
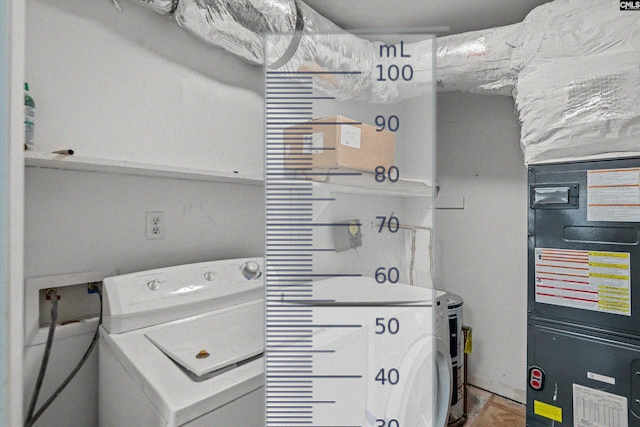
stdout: 54 mL
